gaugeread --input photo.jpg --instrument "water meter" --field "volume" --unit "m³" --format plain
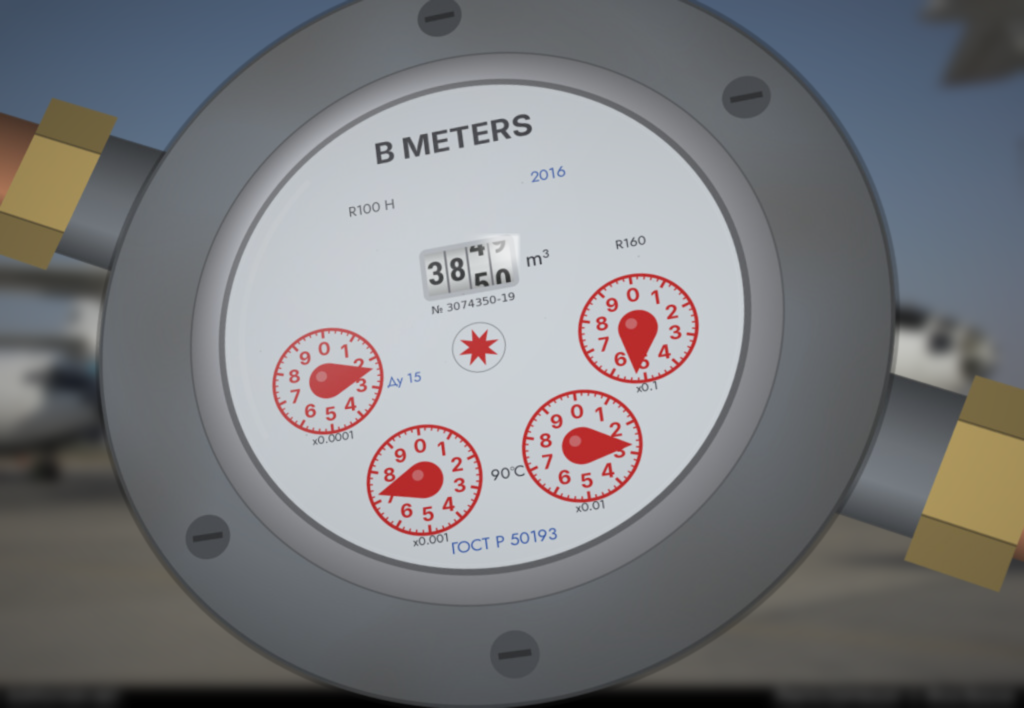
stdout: 3849.5272 m³
